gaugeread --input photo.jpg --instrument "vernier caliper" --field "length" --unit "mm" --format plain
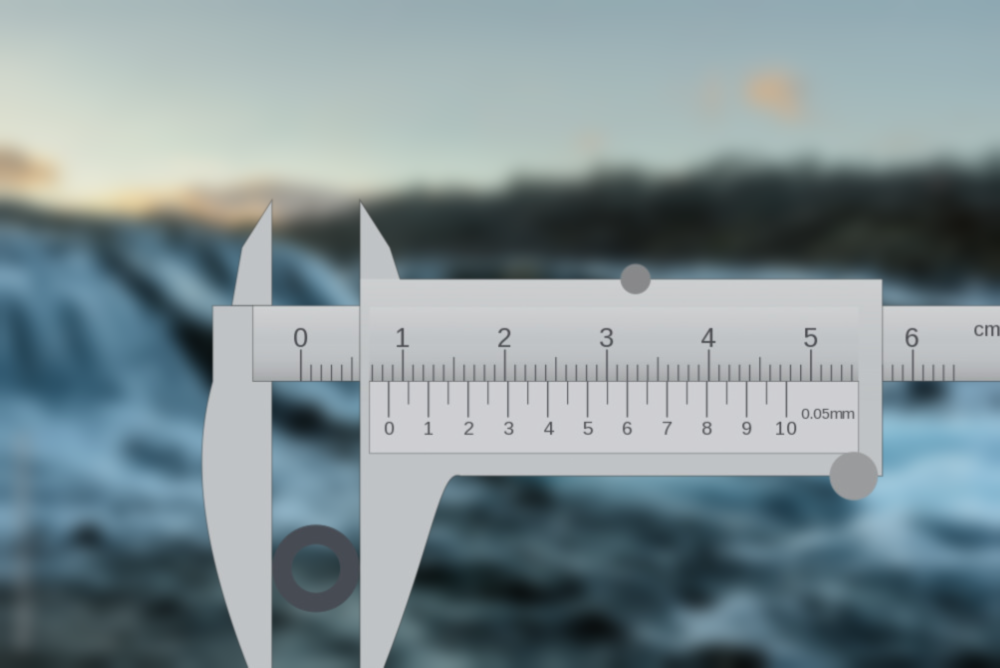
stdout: 8.6 mm
